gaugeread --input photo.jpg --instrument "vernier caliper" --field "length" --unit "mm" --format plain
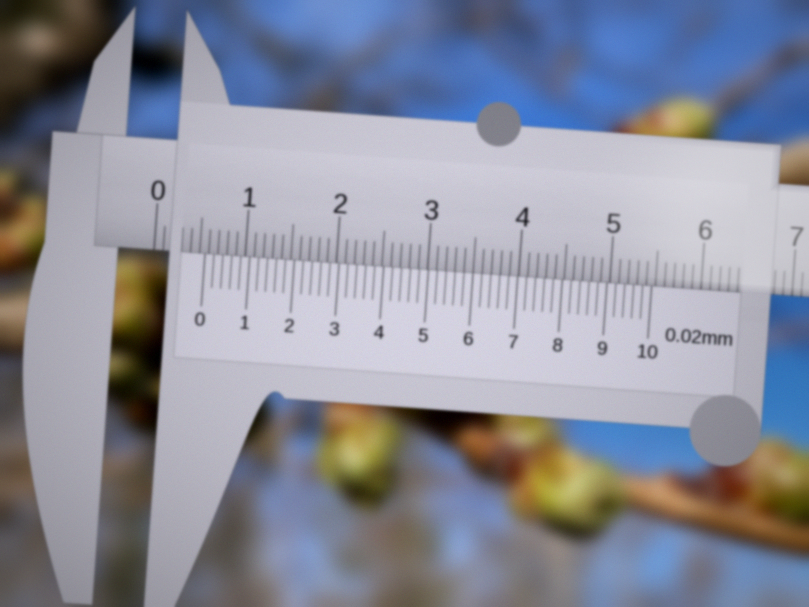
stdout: 5.6 mm
